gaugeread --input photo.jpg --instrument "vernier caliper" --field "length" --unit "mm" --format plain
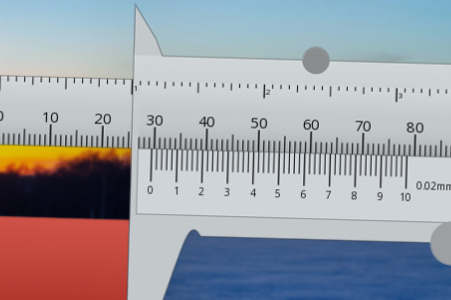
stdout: 29.5 mm
